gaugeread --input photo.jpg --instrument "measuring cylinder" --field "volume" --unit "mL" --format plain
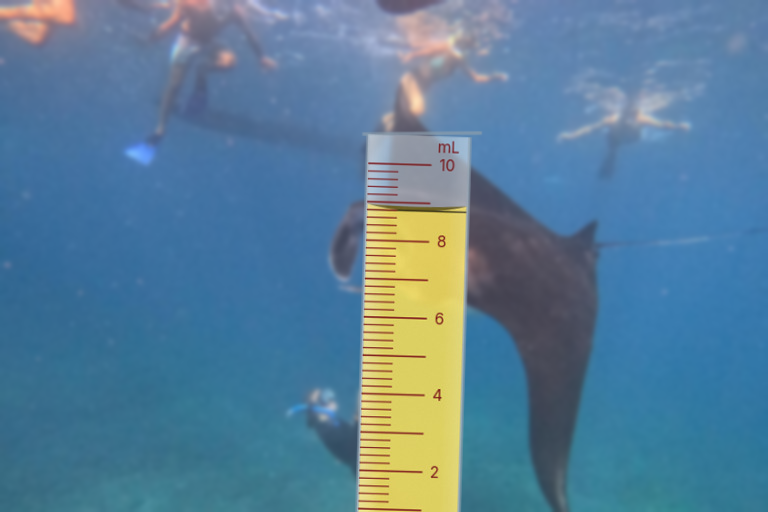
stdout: 8.8 mL
